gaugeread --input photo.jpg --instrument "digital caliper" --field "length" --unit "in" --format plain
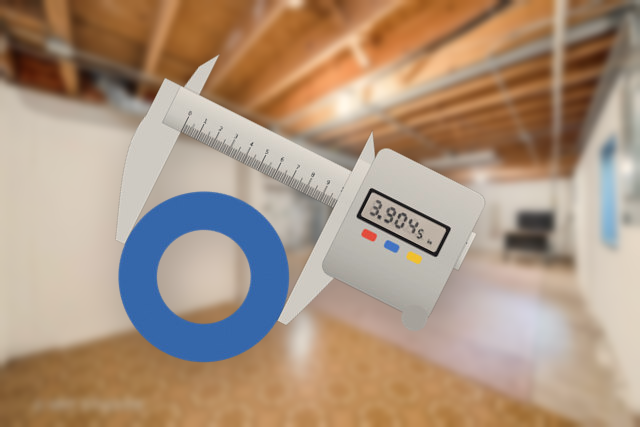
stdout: 3.9045 in
